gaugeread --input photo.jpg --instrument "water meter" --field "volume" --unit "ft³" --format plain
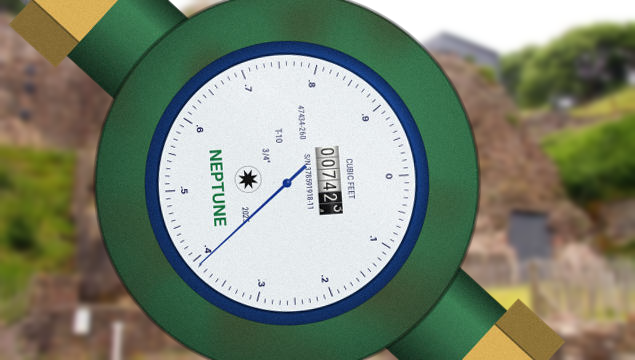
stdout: 7423.39 ft³
